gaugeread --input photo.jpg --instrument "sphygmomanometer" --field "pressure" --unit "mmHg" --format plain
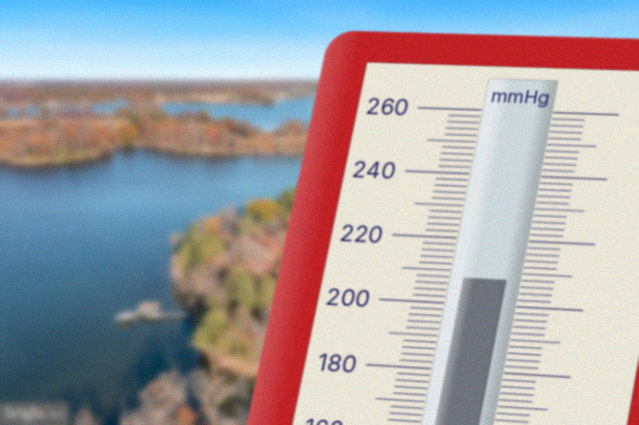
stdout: 208 mmHg
